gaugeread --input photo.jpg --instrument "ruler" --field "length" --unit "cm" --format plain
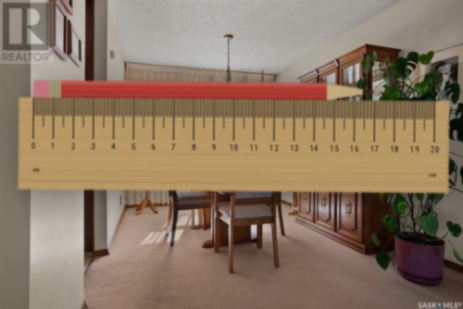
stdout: 17 cm
